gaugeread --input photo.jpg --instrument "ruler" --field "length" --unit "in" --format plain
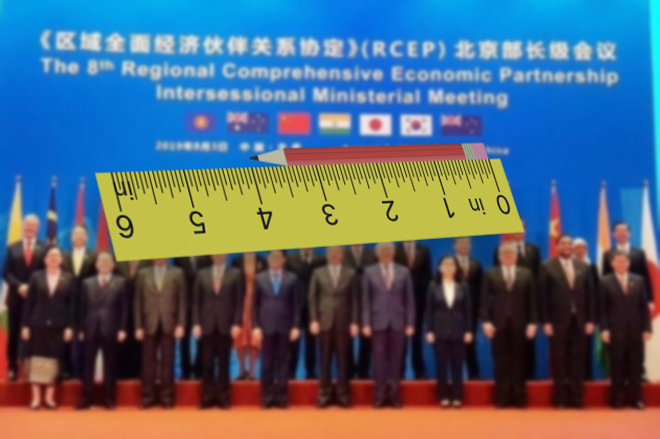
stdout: 4 in
